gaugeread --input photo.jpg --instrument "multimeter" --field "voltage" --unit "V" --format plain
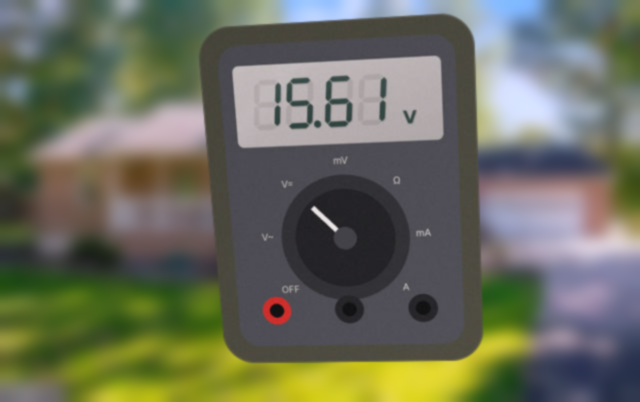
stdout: 15.61 V
